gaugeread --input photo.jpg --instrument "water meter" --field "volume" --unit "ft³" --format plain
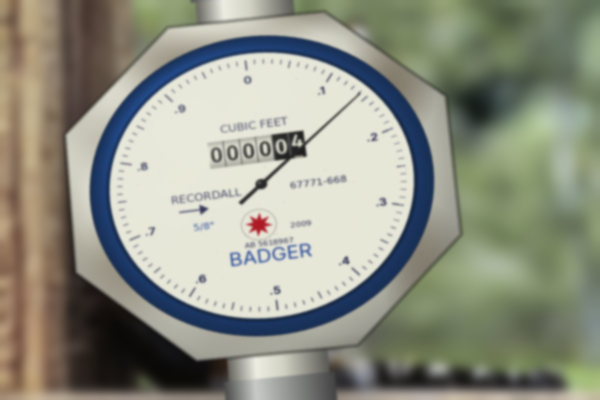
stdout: 4.14 ft³
